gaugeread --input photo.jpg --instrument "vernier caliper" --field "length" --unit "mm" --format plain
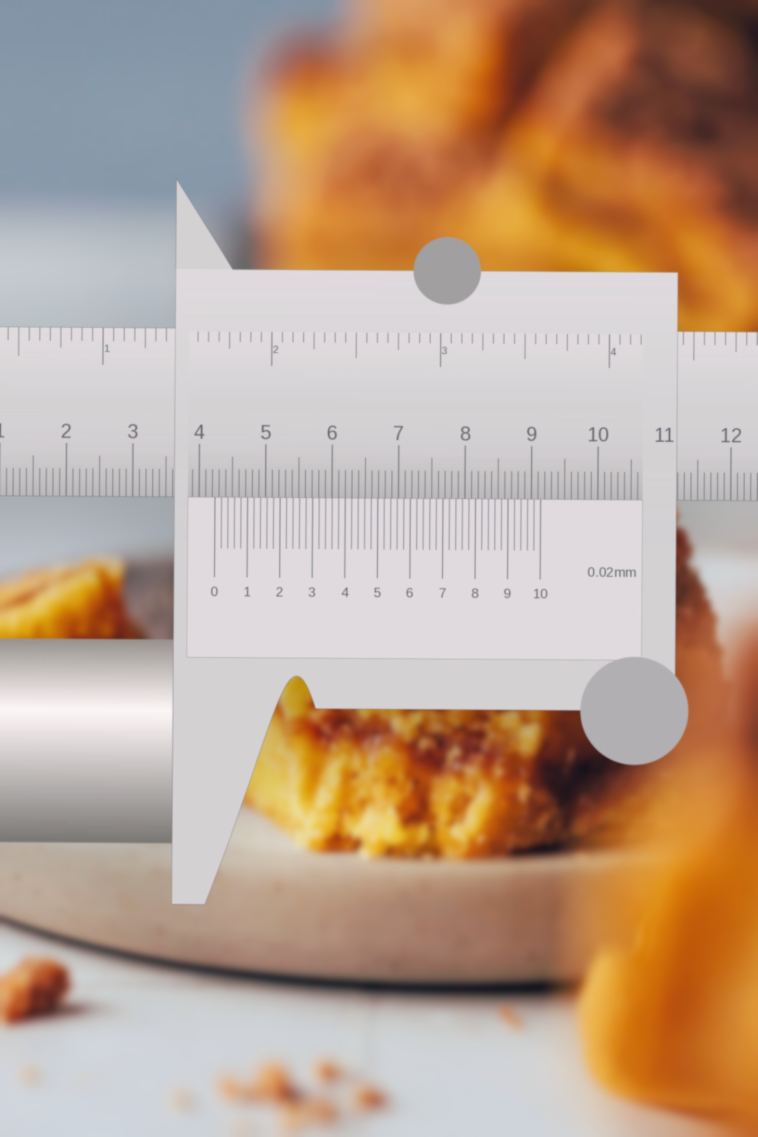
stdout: 42.4 mm
